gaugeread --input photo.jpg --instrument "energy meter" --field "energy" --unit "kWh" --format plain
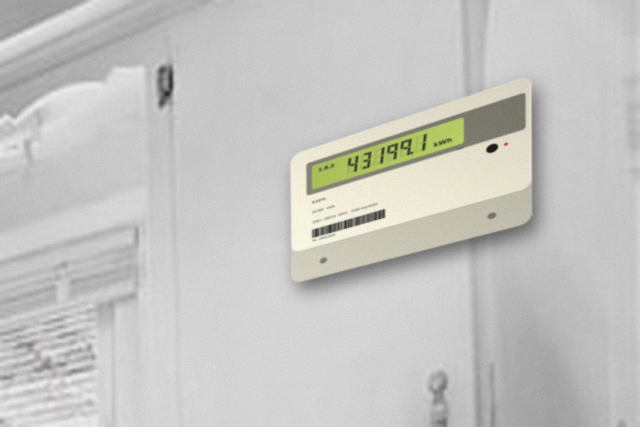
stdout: 43199.1 kWh
